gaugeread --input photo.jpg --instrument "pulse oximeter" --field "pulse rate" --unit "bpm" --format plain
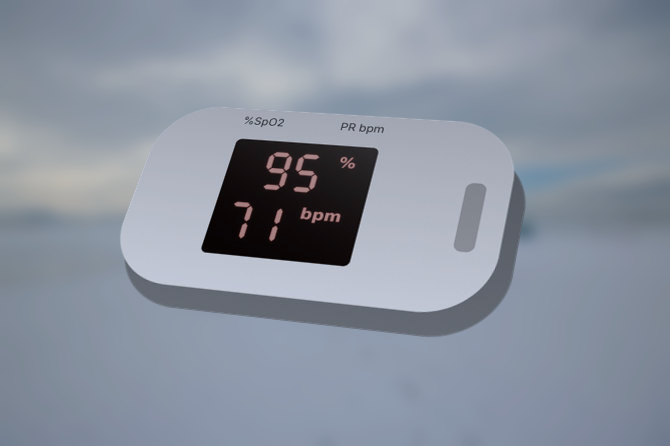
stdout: 71 bpm
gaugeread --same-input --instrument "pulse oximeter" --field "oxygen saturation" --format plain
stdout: 95 %
